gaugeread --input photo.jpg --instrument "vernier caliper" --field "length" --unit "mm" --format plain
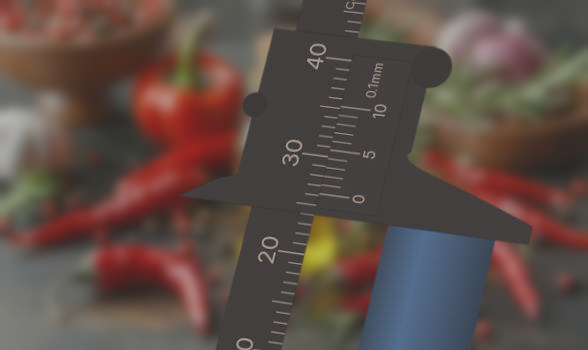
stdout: 26.2 mm
